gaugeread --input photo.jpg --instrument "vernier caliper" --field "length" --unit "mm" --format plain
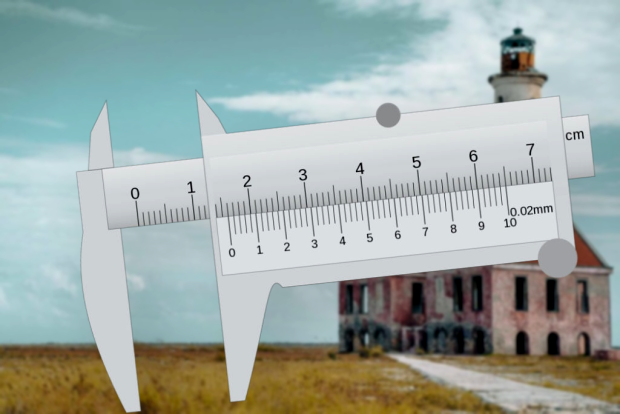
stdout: 16.0 mm
